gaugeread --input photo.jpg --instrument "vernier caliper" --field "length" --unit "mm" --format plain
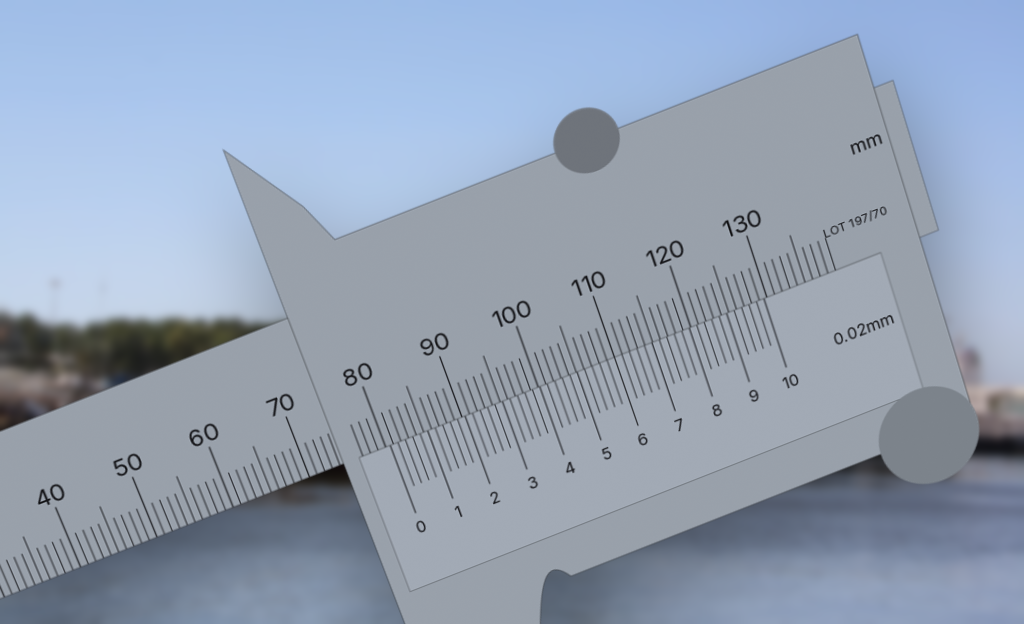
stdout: 80.6 mm
